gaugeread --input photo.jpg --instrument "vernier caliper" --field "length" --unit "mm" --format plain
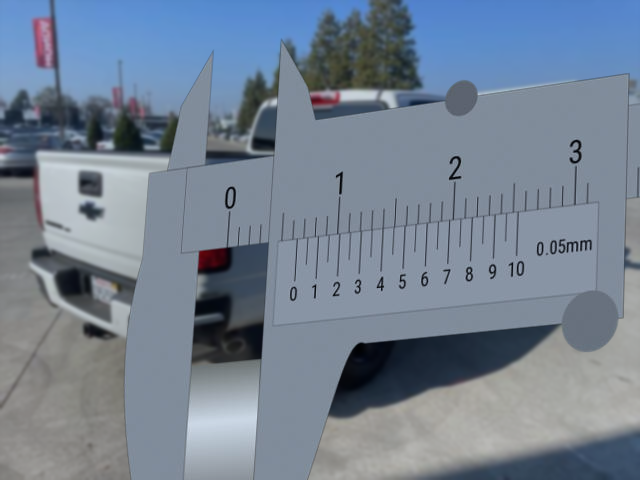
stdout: 6.4 mm
